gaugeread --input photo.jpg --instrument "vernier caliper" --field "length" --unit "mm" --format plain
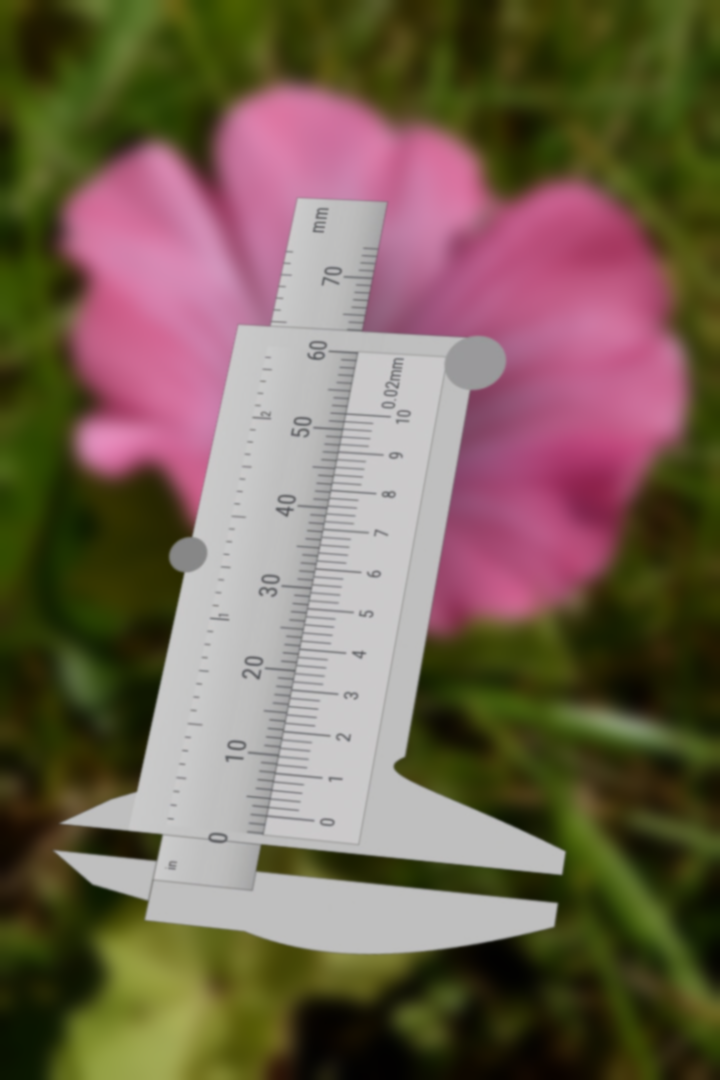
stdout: 3.0 mm
